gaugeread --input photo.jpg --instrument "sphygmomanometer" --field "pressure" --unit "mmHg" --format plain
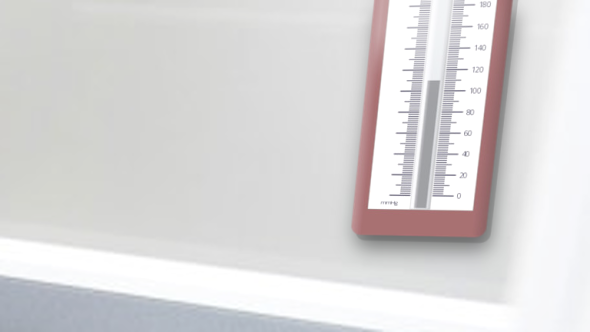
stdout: 110 mmHg
